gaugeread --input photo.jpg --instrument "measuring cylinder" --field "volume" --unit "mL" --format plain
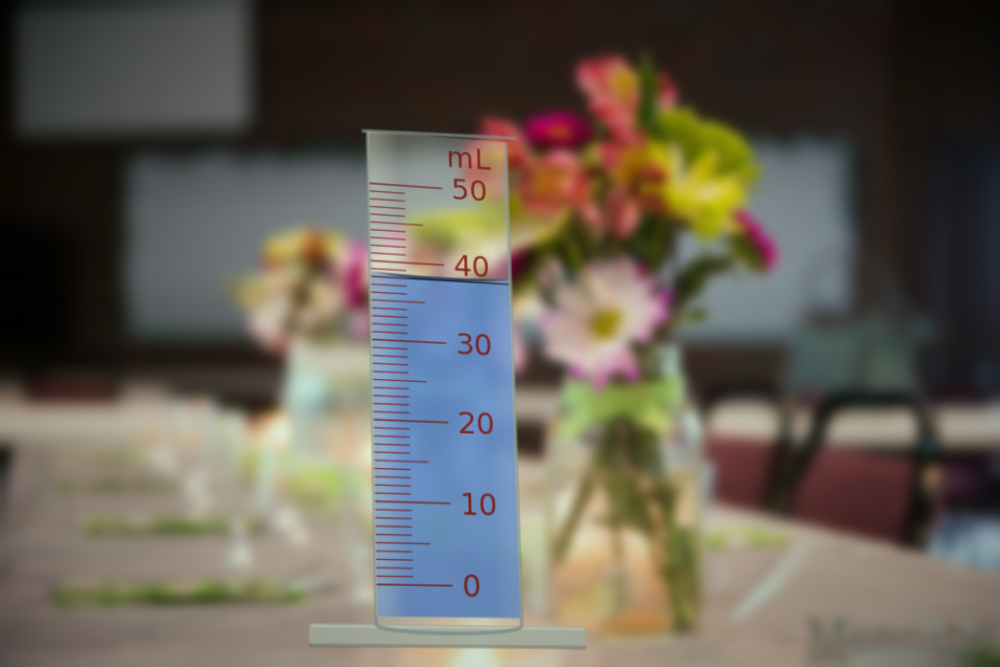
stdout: 38 mL
